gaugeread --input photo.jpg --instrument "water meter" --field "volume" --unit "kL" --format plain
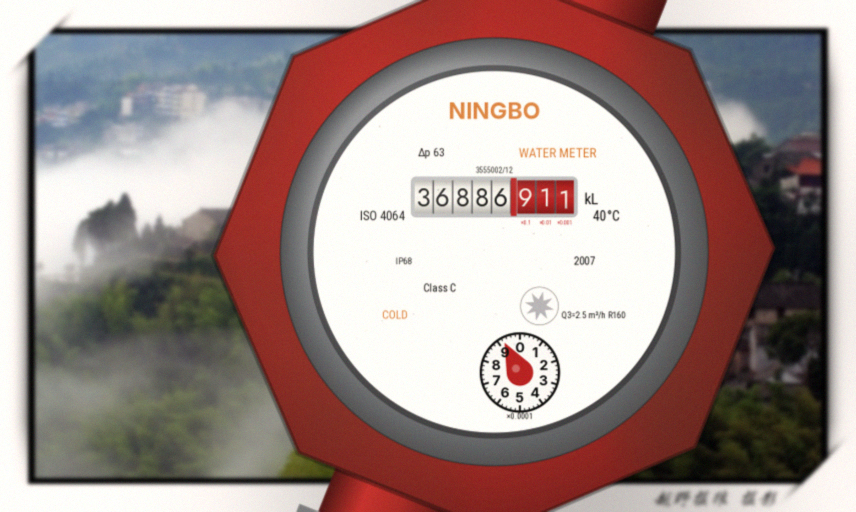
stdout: 36886.9109 kL
